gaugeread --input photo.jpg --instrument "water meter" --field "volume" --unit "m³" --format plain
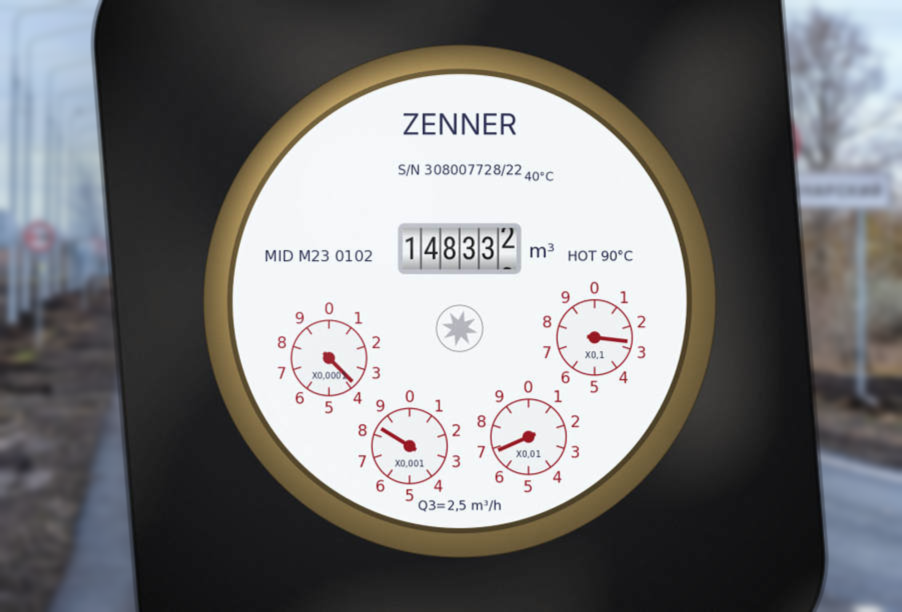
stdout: 148332.2683 m³
